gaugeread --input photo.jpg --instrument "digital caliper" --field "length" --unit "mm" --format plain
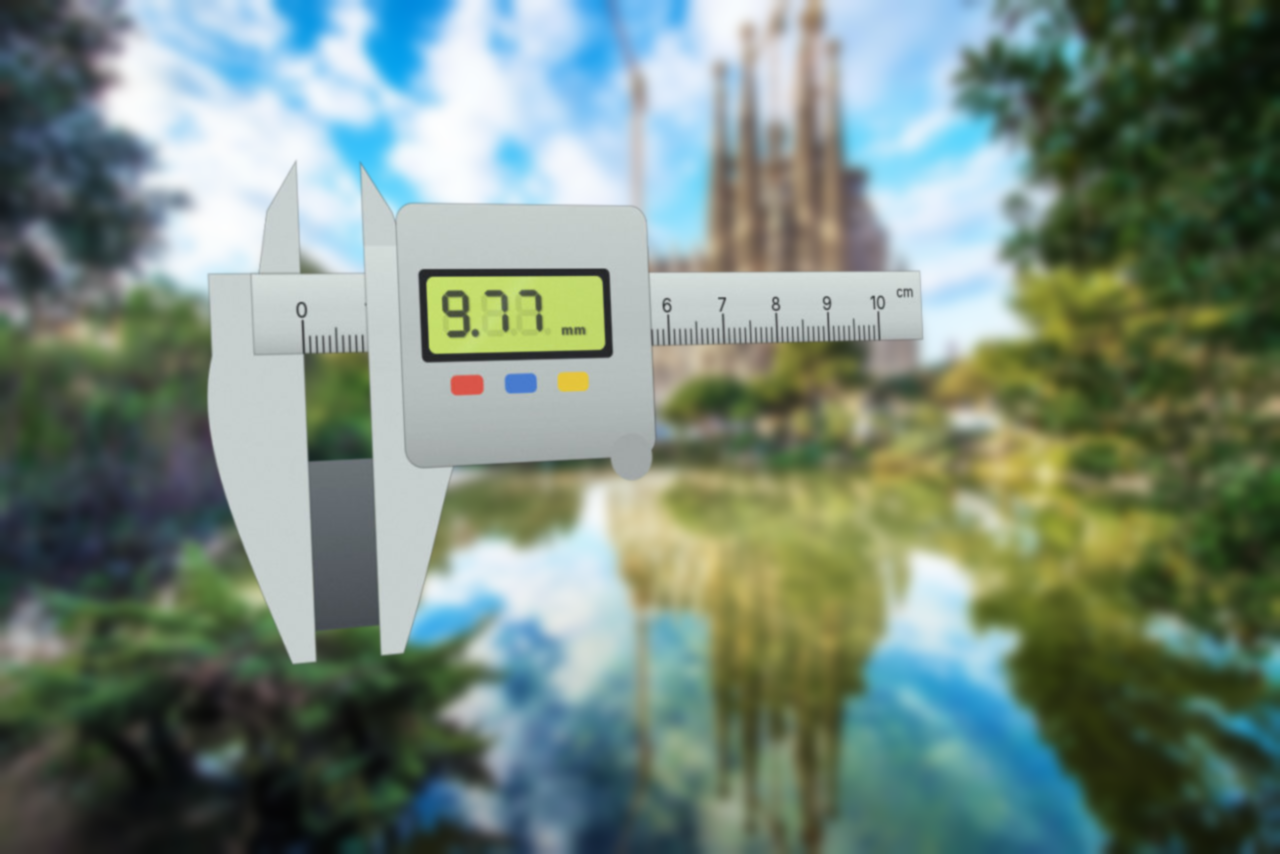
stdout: 9.77 mm
